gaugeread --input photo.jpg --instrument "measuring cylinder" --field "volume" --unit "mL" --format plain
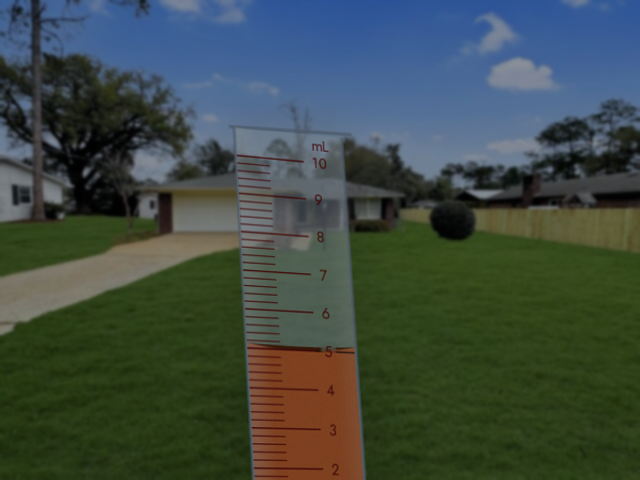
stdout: 5 mL
